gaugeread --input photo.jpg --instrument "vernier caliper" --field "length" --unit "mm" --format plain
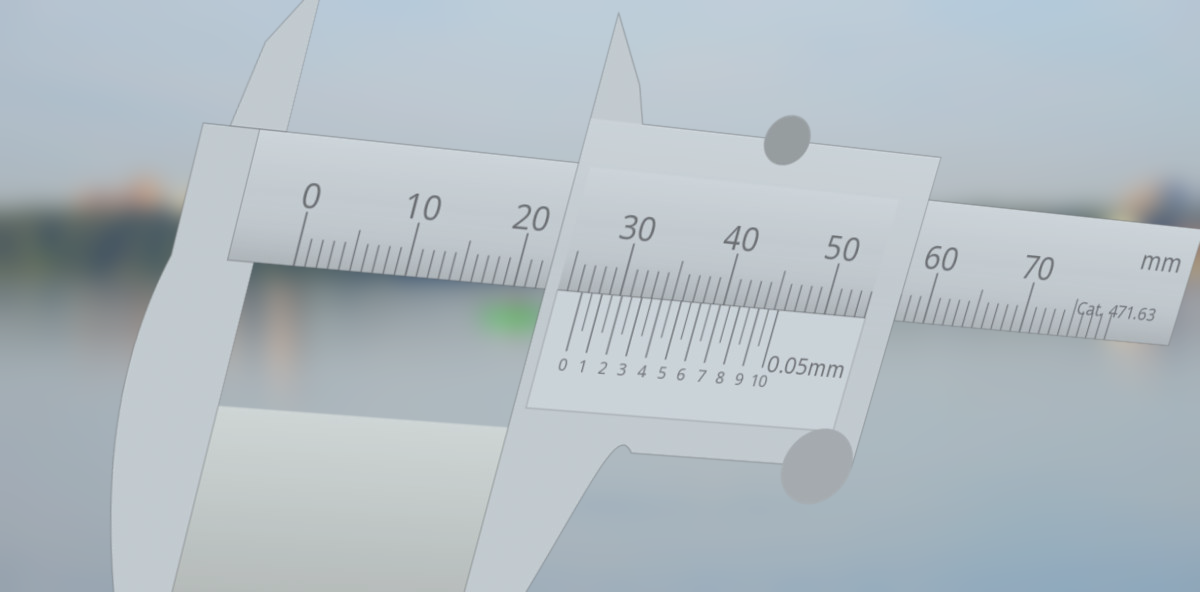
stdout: 26.4 mm
